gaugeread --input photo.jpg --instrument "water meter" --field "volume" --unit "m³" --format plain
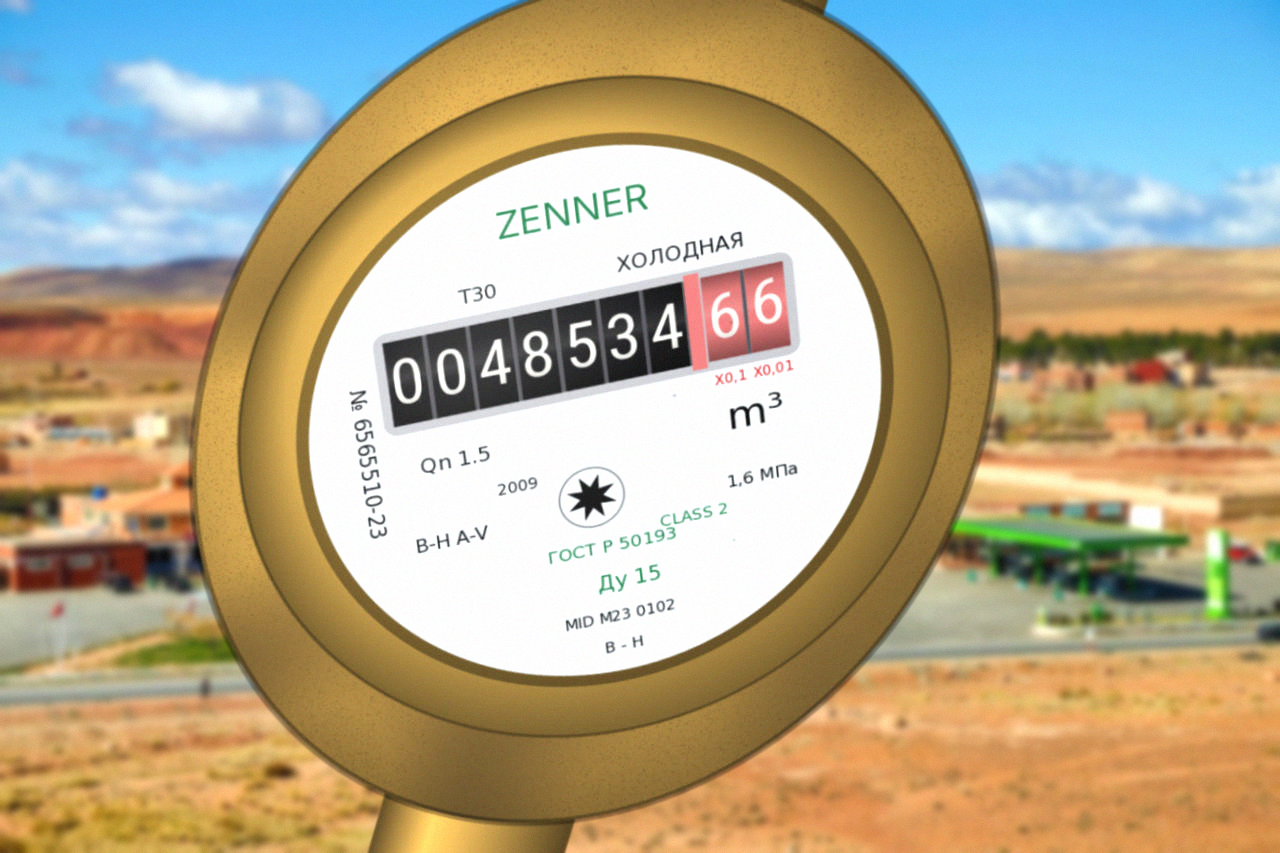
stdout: 48534.66 m³
